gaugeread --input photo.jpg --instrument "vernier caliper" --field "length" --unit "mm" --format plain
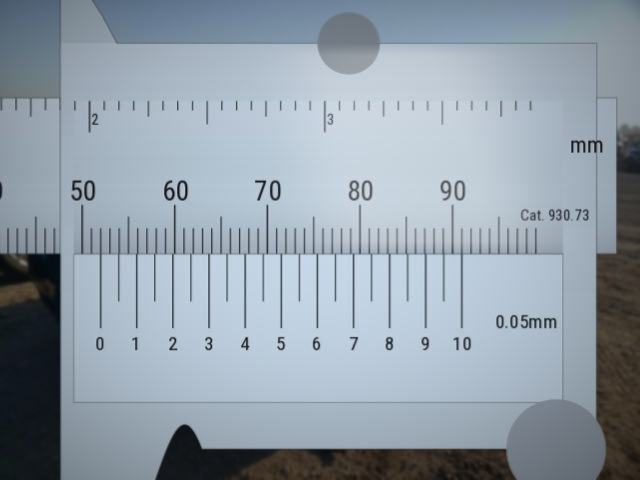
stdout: 52.0 mm
